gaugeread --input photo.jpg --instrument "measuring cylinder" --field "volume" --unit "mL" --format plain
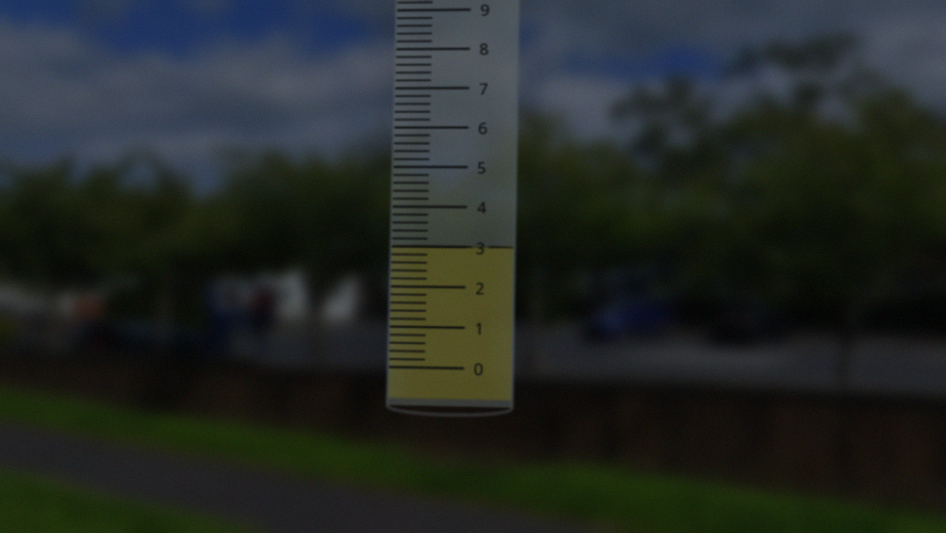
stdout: 3 mL
